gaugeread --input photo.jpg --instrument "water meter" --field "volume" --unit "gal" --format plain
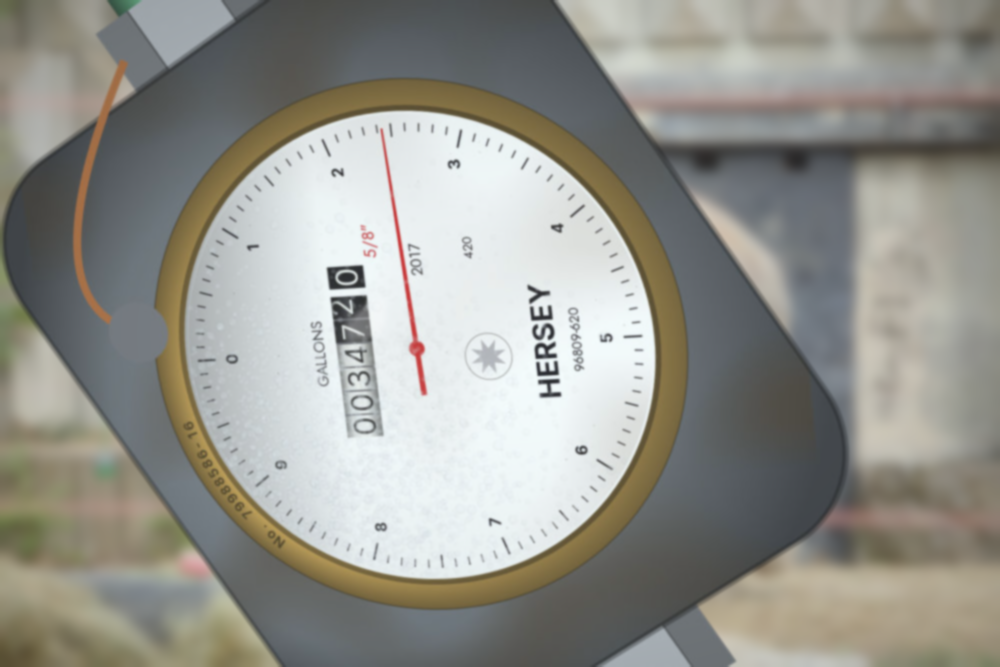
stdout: 34722.4 gal
